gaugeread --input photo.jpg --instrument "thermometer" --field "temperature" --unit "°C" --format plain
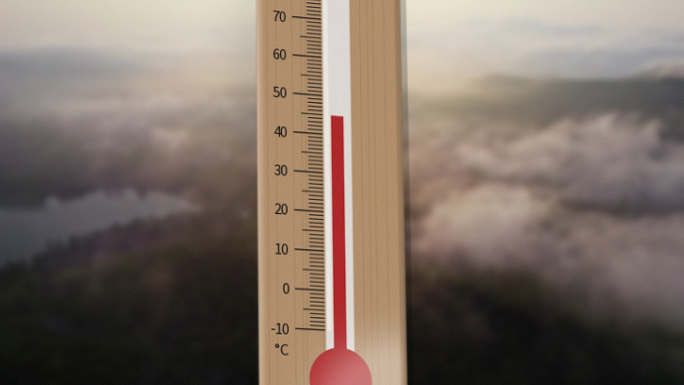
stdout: 45 °C
